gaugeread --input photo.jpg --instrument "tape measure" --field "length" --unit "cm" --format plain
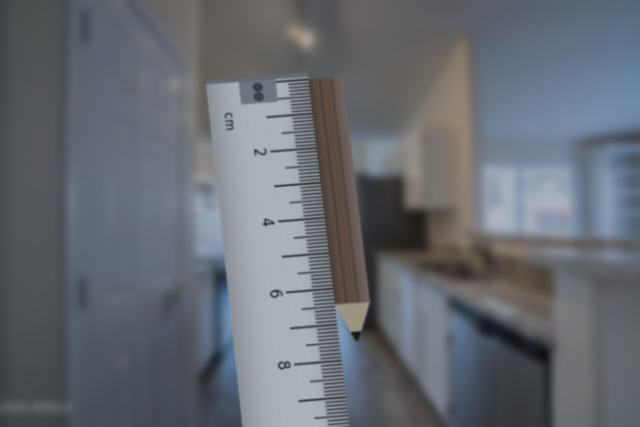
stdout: 7.5 cm
